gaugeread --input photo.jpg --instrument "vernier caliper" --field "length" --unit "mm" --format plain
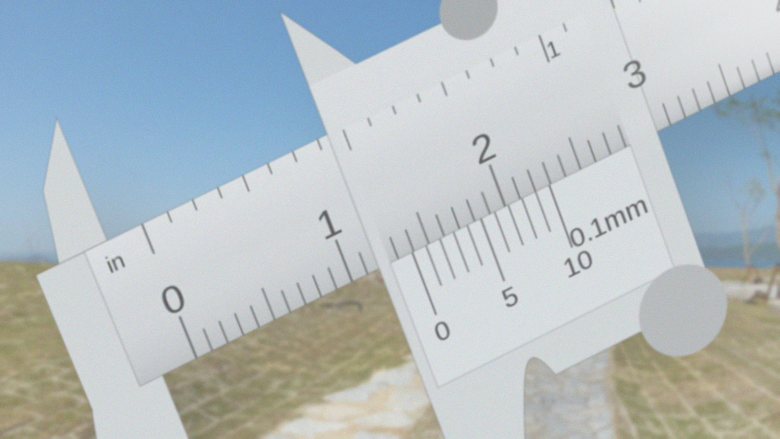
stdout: 13.9 mm
